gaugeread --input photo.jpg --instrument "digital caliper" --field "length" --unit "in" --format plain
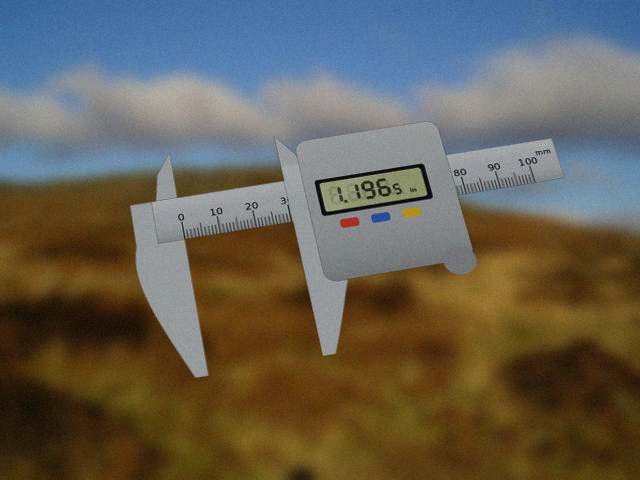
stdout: 1.1965 in
